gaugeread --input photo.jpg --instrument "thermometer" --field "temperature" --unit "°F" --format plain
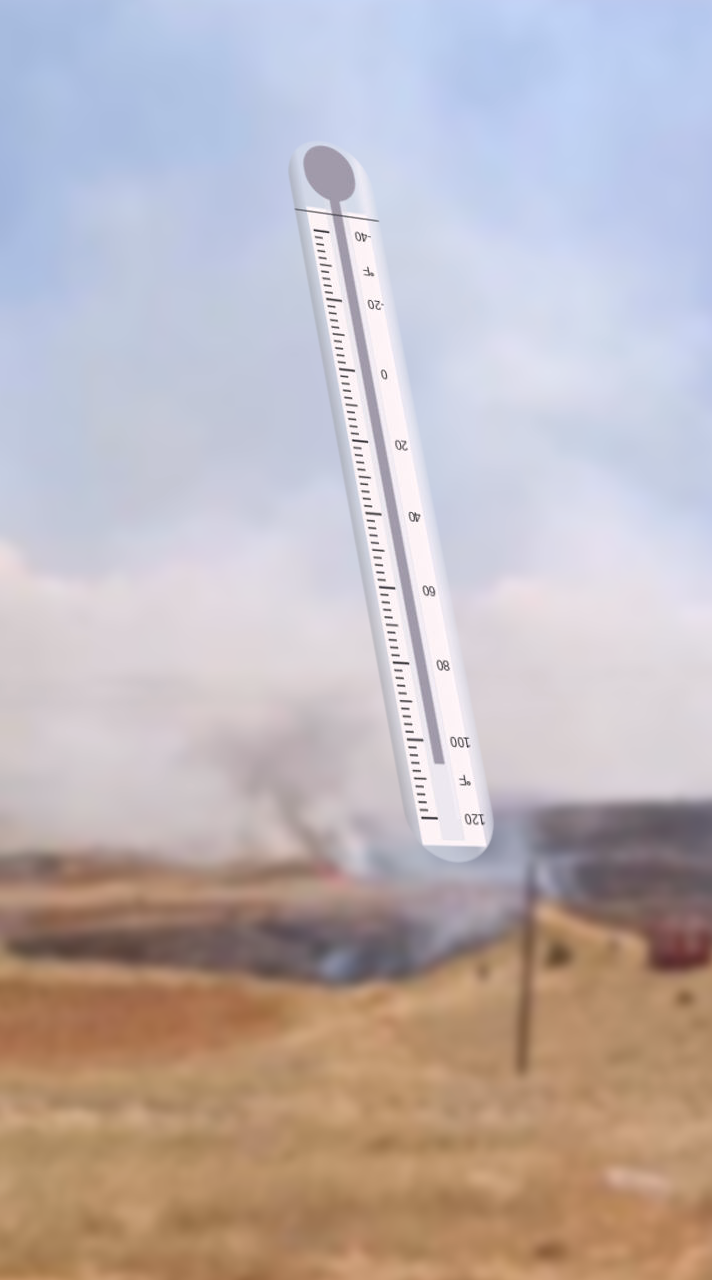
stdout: 106 °F
